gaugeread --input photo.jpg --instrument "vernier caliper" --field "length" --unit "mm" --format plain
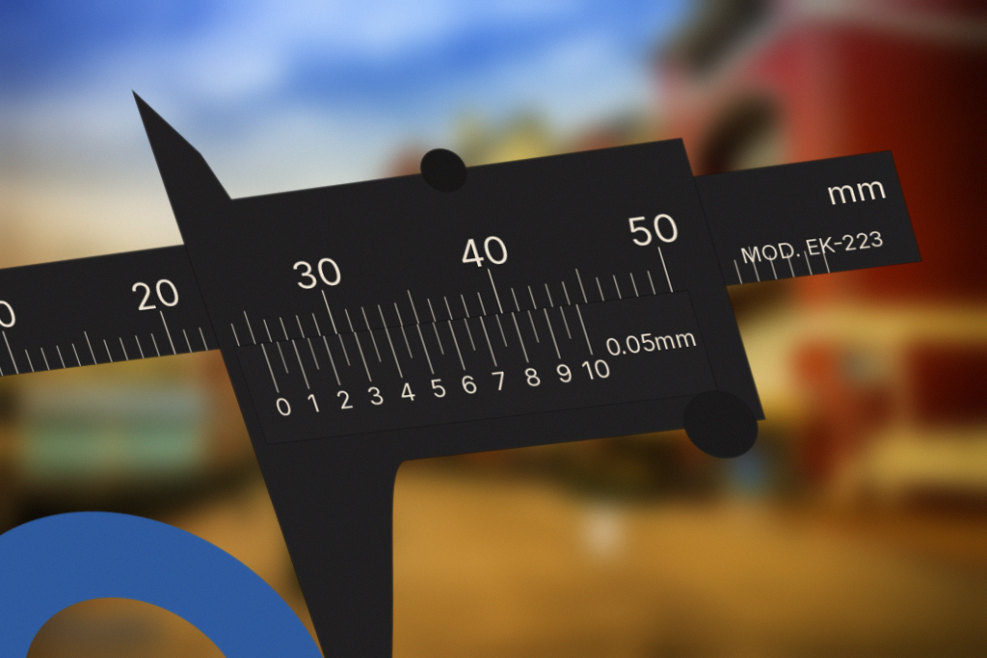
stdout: 25.4 mm
